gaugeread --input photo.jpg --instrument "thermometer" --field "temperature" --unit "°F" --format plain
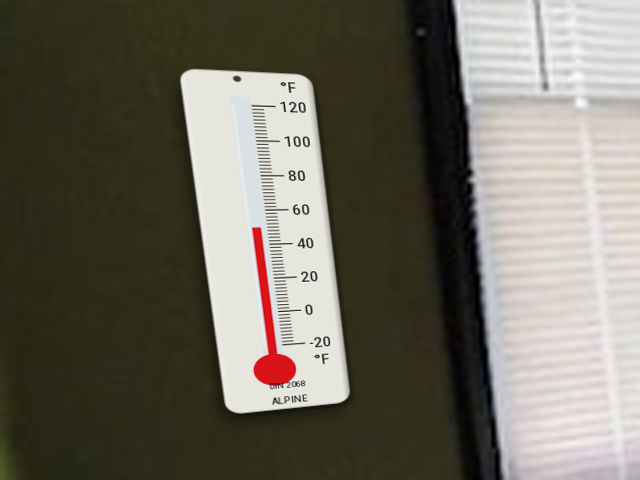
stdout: 50 °F
